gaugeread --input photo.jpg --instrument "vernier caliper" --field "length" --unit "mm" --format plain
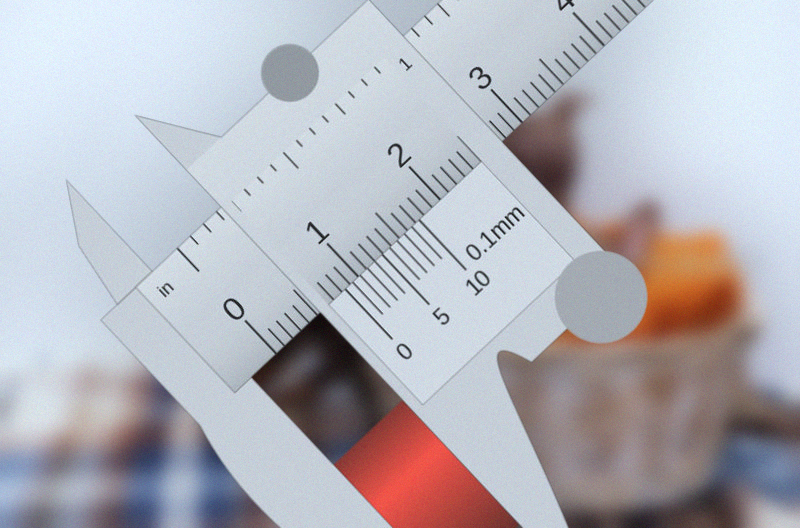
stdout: 8.4 mm
